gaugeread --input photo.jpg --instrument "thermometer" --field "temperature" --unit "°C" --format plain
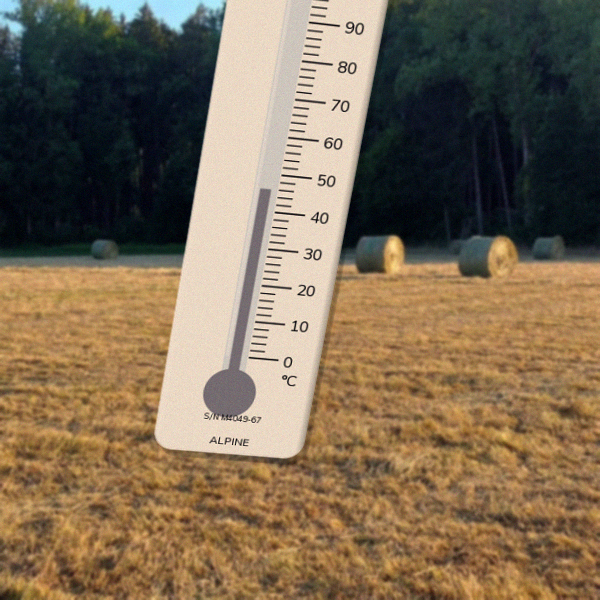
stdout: 46 °C
